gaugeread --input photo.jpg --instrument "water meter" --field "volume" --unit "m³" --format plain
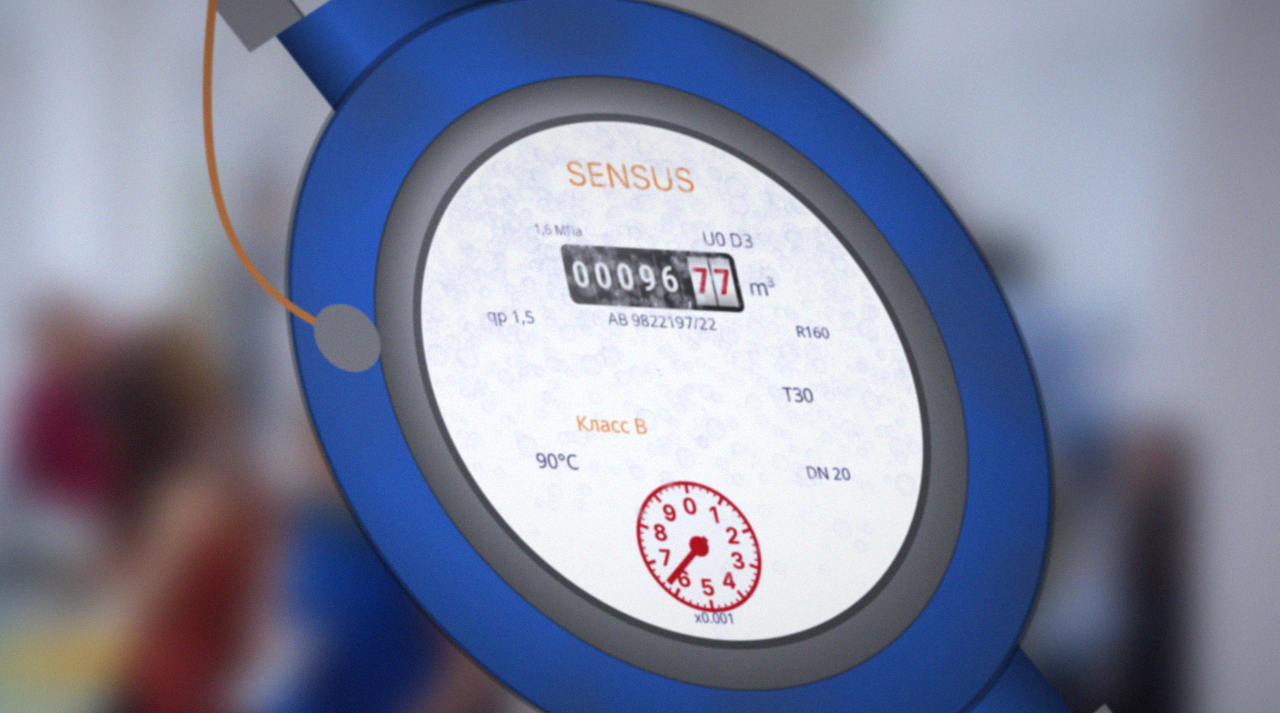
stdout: 96.776 m³
